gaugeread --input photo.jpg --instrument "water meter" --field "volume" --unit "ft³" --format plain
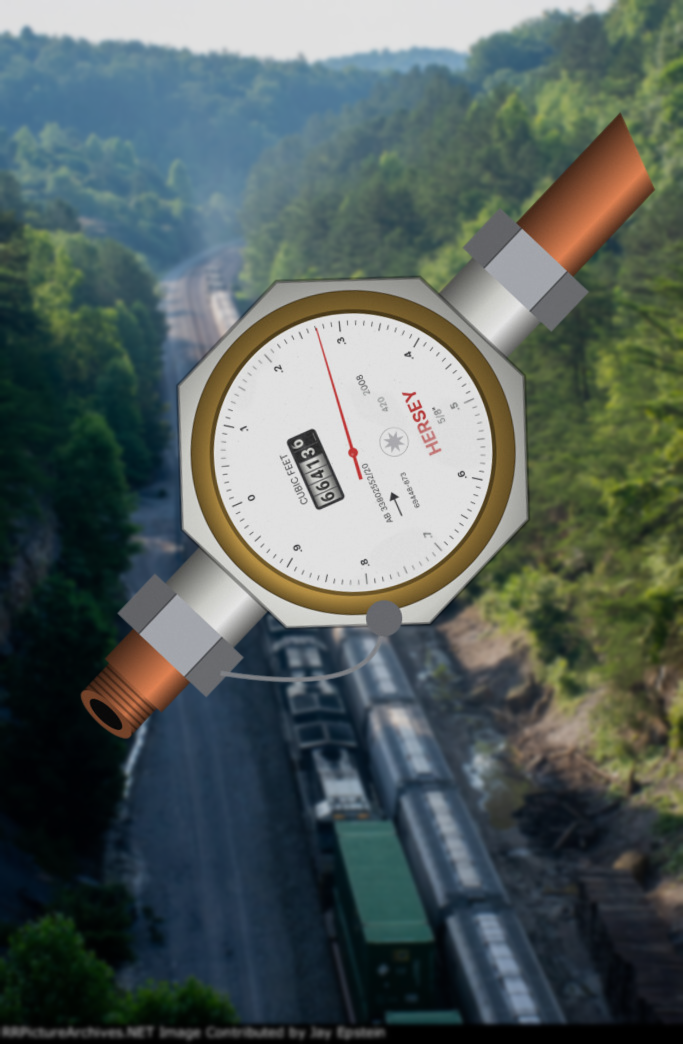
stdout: 664136.27 ft³
